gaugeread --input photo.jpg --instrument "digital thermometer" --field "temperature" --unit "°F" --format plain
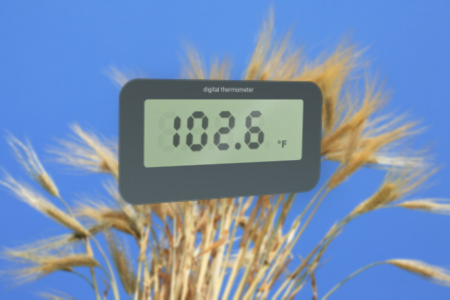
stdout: 102.6 °F
